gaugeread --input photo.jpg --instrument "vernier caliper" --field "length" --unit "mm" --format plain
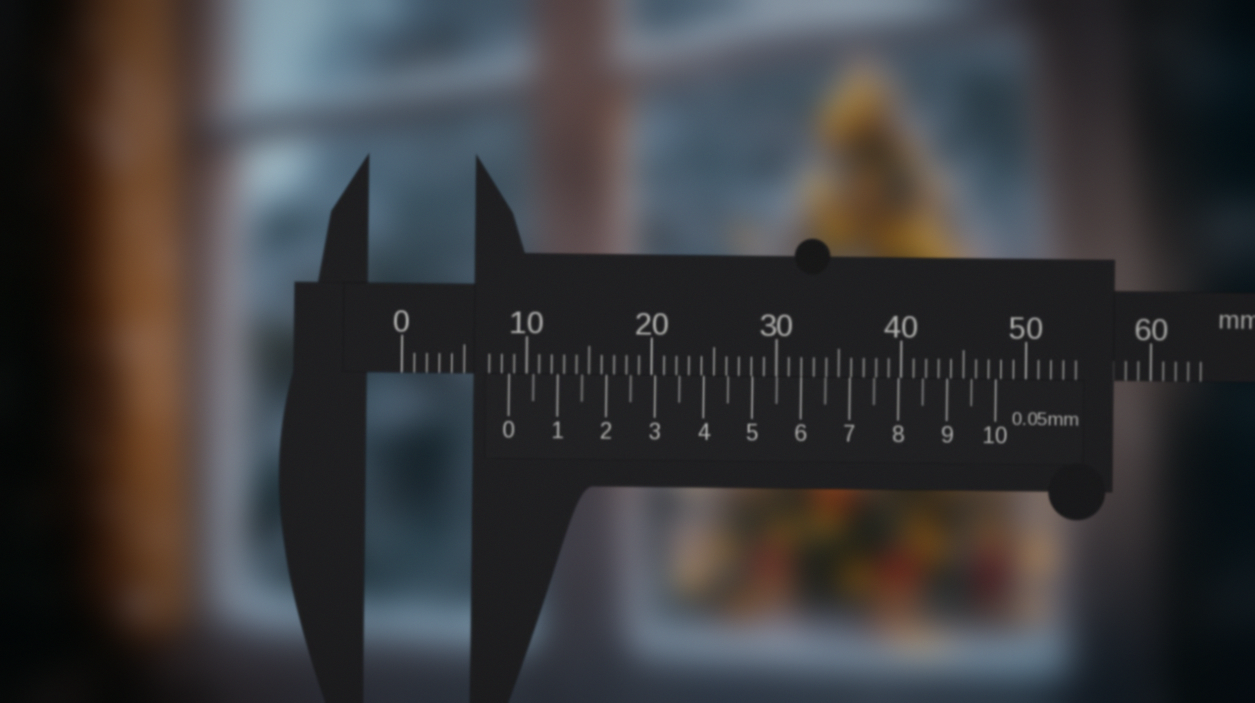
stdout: 8.6 mm
